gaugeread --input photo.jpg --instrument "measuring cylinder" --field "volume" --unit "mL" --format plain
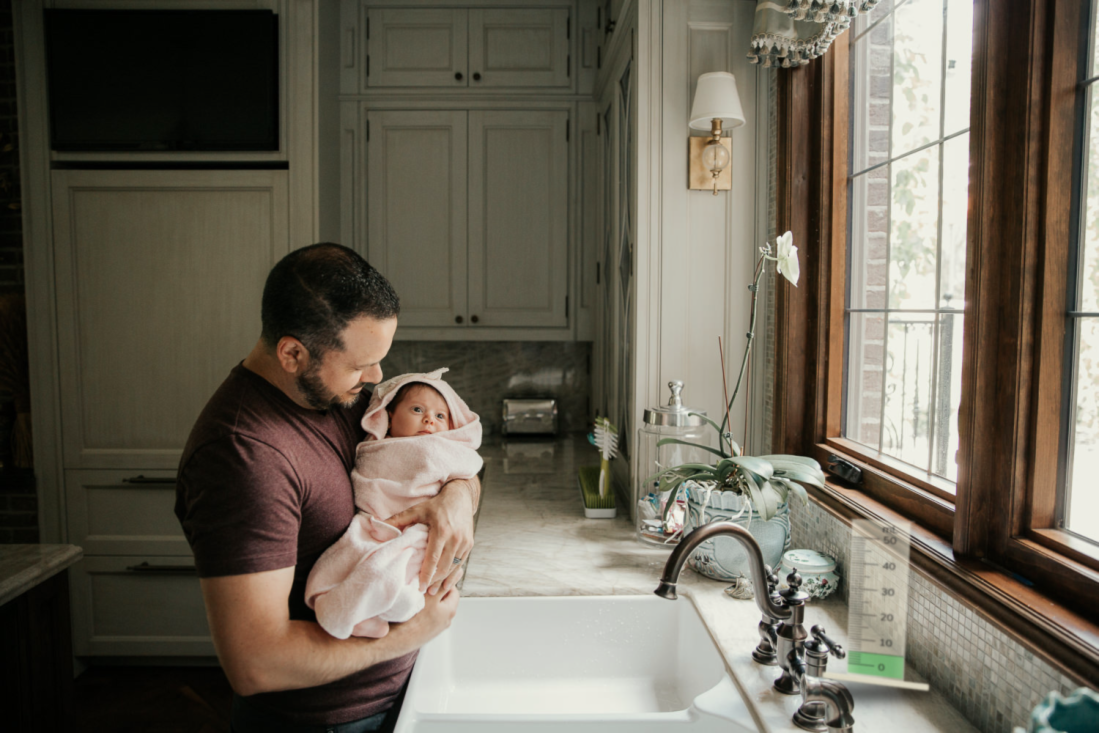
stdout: 5 mL
